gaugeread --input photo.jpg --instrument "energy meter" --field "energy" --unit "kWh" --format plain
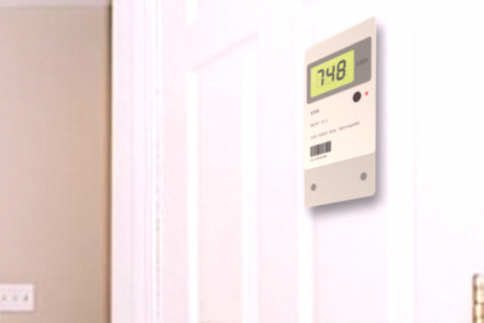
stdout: 748 kWh
